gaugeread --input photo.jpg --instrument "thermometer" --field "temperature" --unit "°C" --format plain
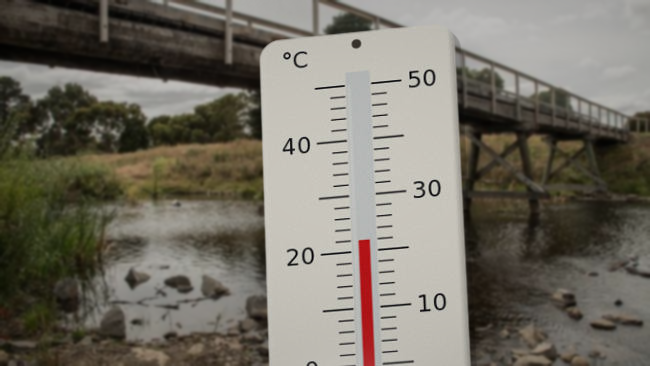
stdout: 22 °C
